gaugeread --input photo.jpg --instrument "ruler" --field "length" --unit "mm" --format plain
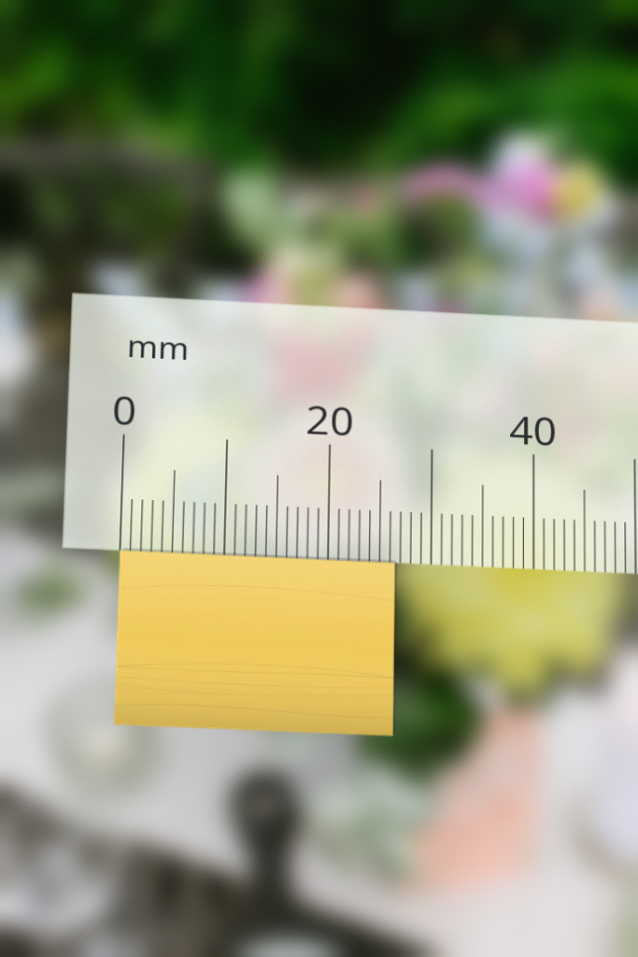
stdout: 26.5 mm
